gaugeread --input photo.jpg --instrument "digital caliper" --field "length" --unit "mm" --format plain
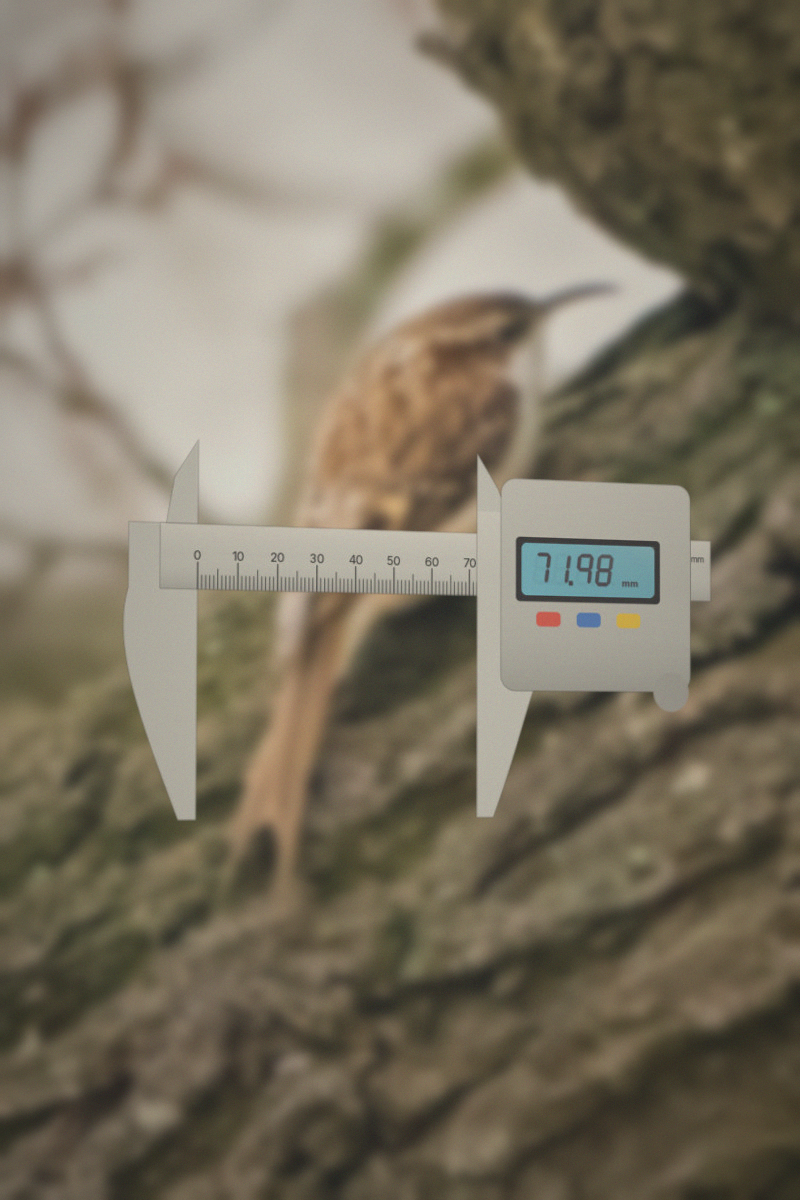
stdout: 71.98 mm
